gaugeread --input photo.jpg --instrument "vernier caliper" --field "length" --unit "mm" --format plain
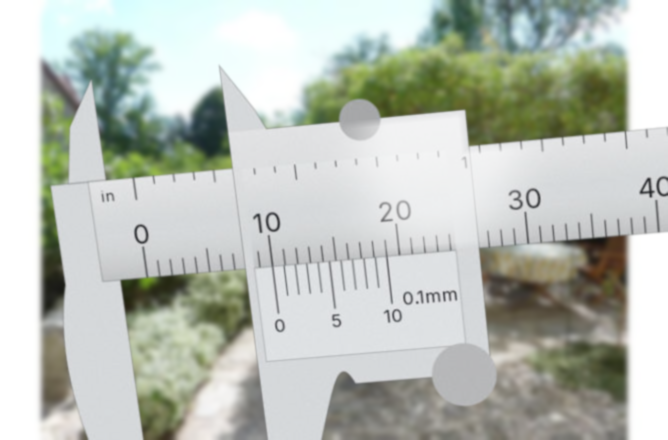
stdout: 10.0 mm
